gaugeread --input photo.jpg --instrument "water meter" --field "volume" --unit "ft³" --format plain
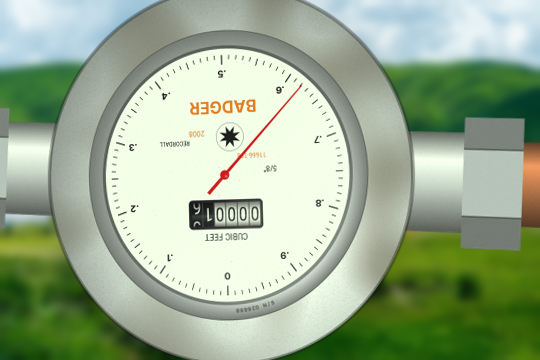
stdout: 15.62 ft³
